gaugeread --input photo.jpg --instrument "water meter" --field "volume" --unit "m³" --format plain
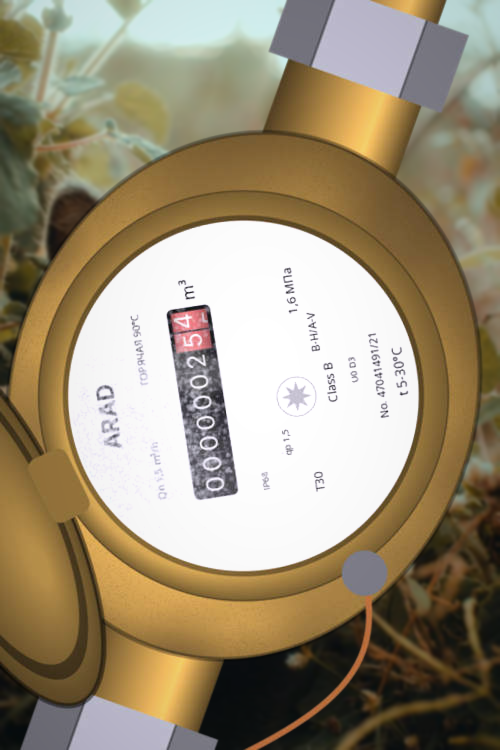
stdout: 2.54 m³
